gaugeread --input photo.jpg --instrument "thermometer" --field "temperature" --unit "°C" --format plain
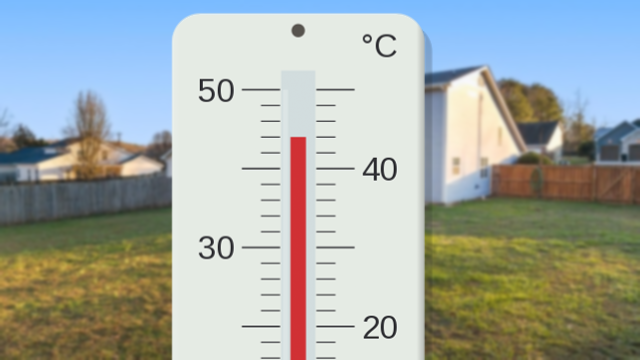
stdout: 44 °C
